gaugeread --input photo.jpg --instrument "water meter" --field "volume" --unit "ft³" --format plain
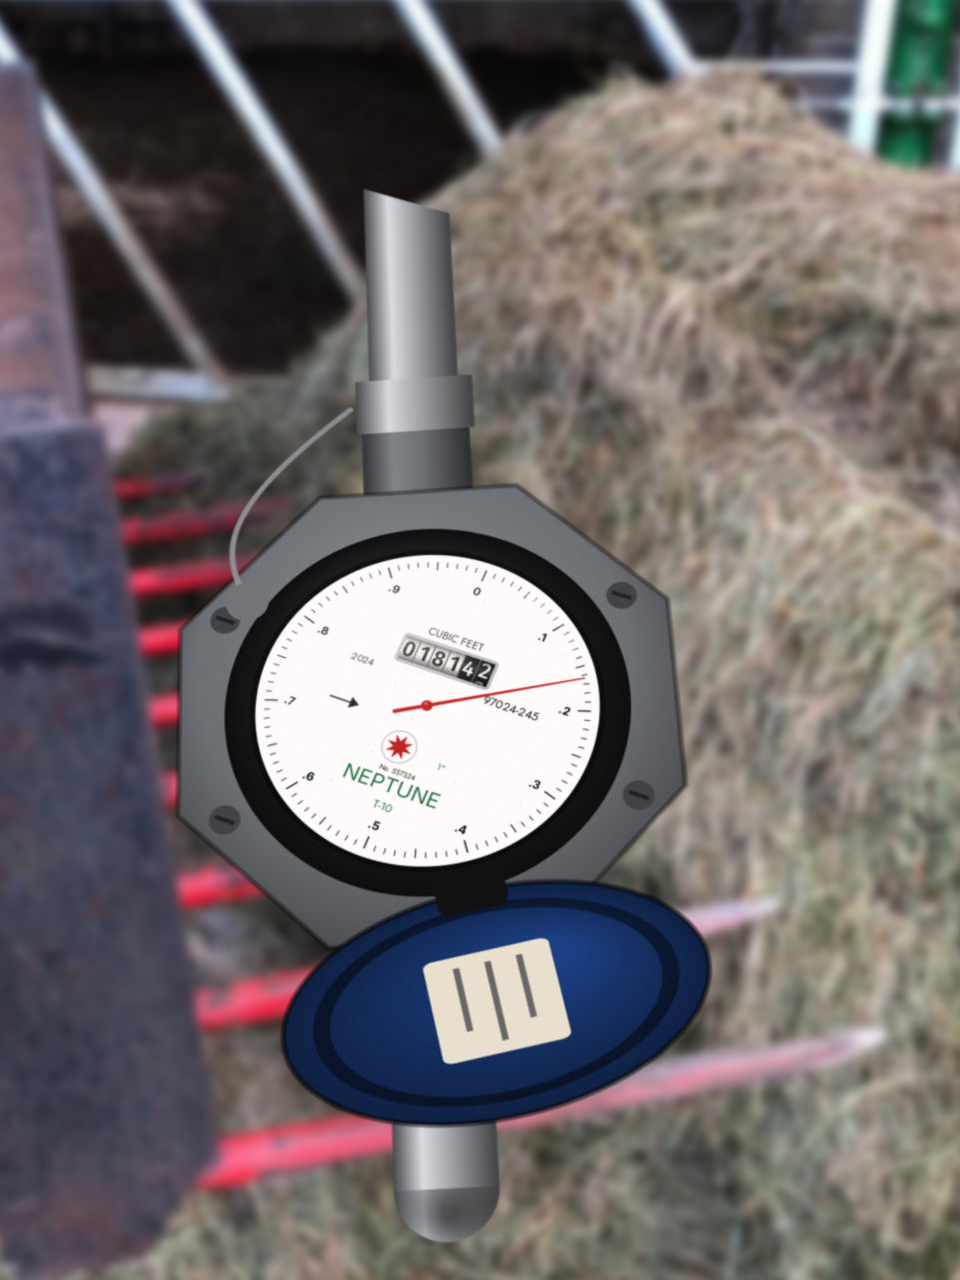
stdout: 18142.16 ft³
